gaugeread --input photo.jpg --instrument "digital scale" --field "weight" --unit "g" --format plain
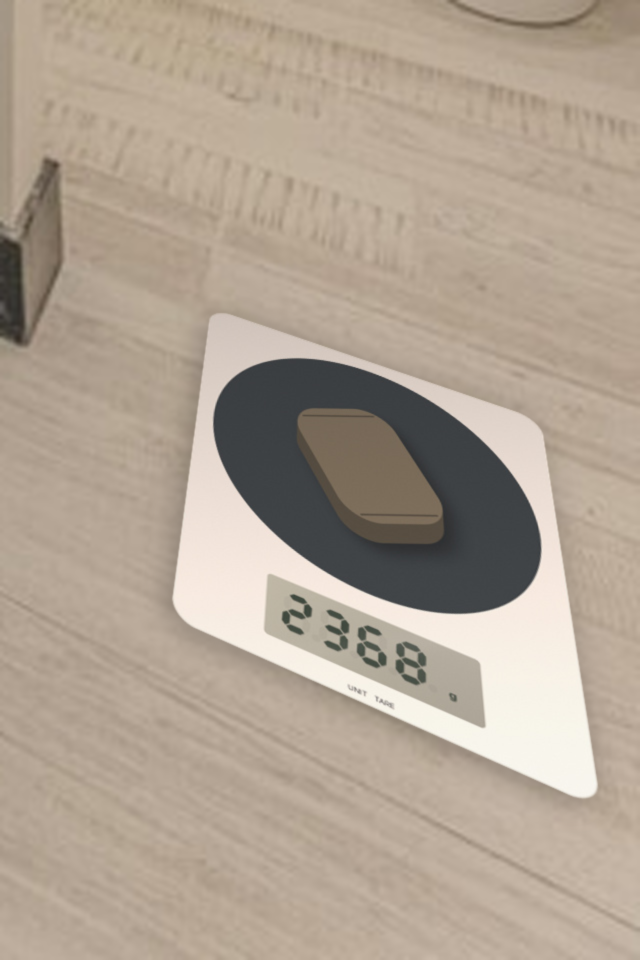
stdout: 2368 g
